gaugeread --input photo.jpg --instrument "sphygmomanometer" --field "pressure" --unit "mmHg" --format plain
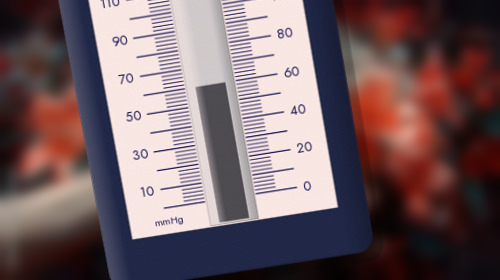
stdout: 60 mmHg
